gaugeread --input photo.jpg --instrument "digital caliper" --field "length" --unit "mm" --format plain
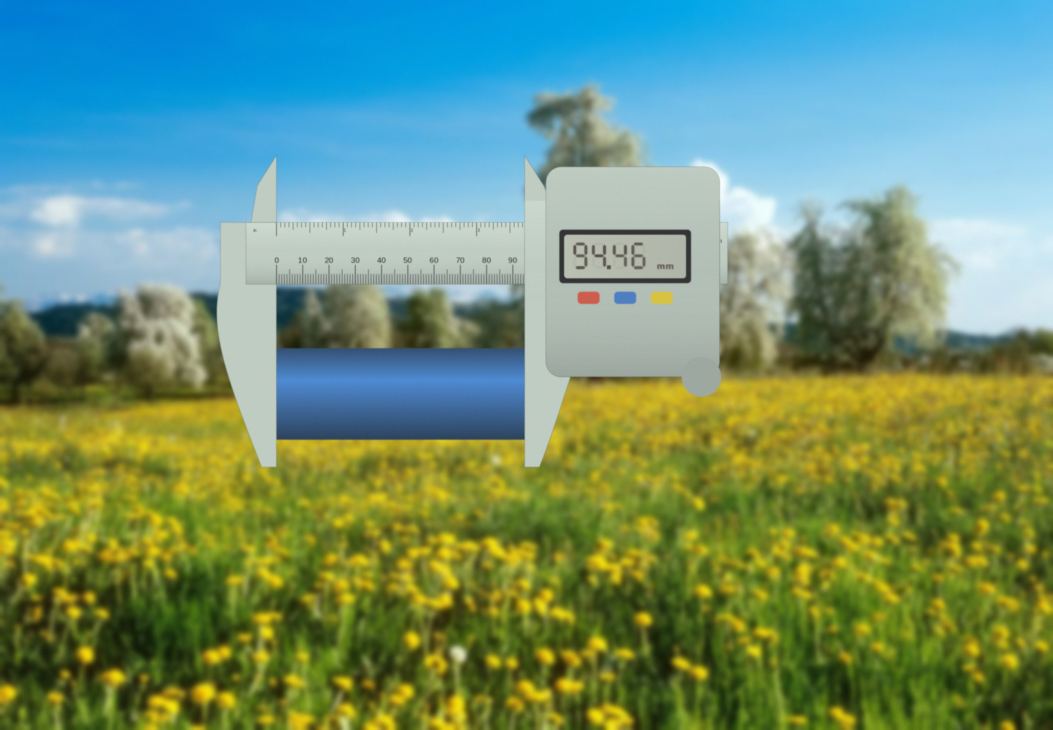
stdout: 94.46 mm
